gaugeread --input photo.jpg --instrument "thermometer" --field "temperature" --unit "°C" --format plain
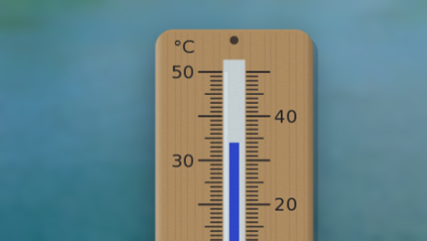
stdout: 34 °C
